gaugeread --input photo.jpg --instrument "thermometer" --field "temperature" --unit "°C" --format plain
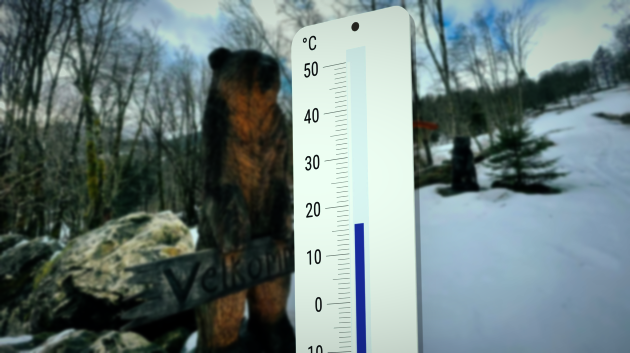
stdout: 16 °C
